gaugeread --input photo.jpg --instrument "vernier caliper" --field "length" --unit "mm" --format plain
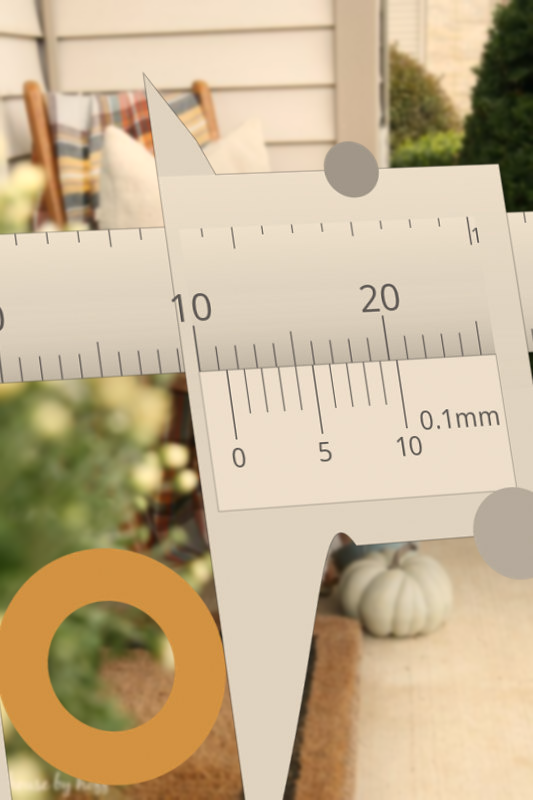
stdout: 11.4 mm
